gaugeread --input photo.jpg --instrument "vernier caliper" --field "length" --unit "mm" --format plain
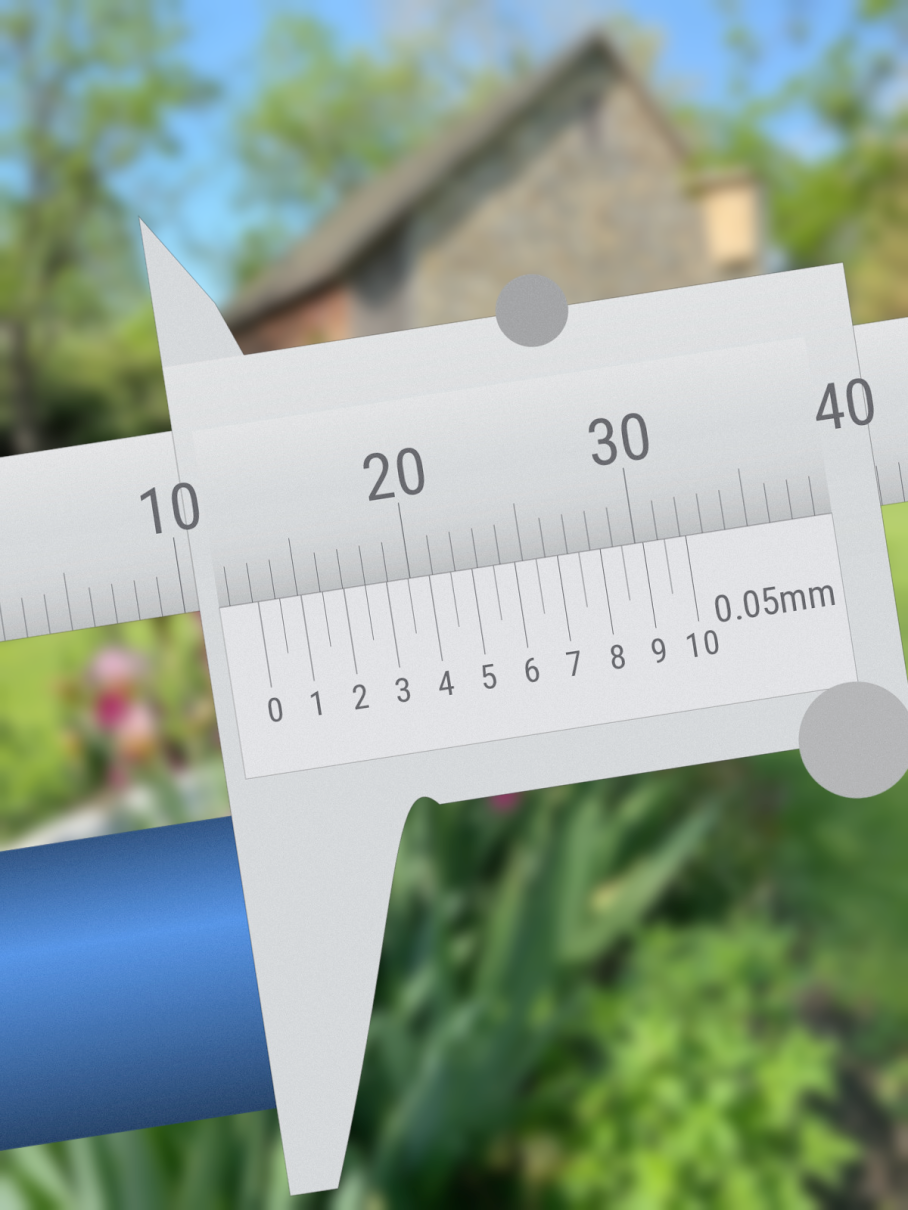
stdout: 13.25 mm
